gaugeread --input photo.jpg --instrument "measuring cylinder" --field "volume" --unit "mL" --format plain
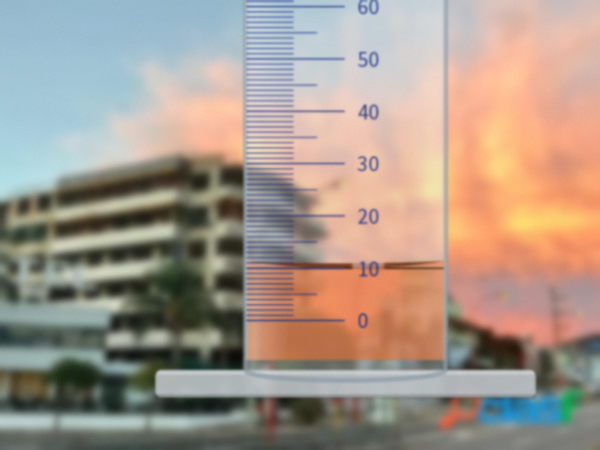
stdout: 10 mL
